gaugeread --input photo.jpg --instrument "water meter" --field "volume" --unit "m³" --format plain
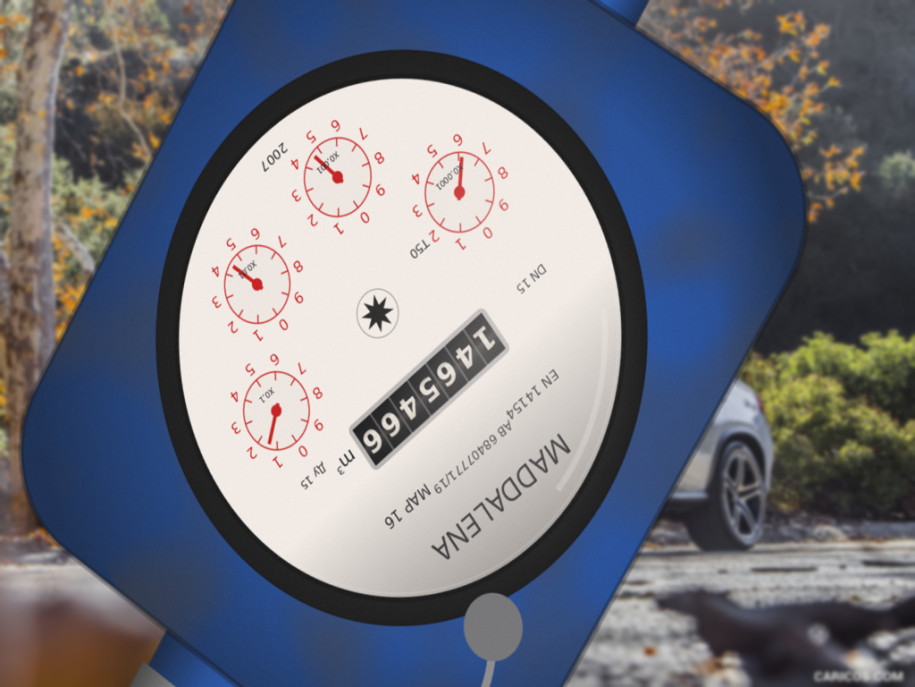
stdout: 1465466.1446 m³
